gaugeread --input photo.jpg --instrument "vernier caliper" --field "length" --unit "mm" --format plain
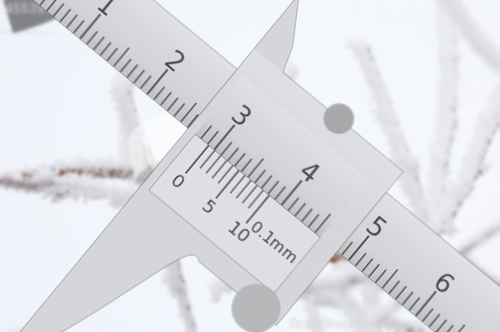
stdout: 29.2 mm
